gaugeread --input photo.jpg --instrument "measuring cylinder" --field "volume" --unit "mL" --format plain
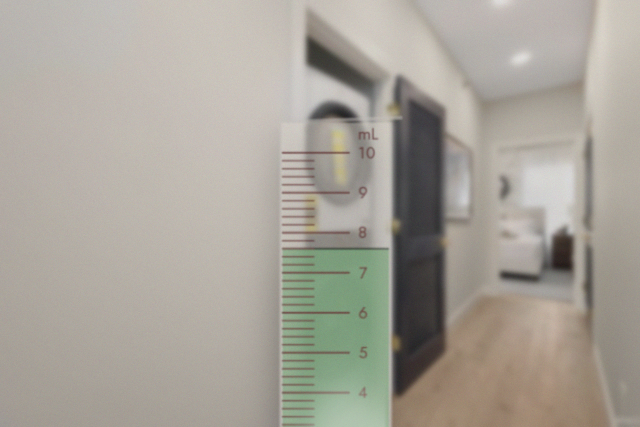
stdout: 7.6 mL
